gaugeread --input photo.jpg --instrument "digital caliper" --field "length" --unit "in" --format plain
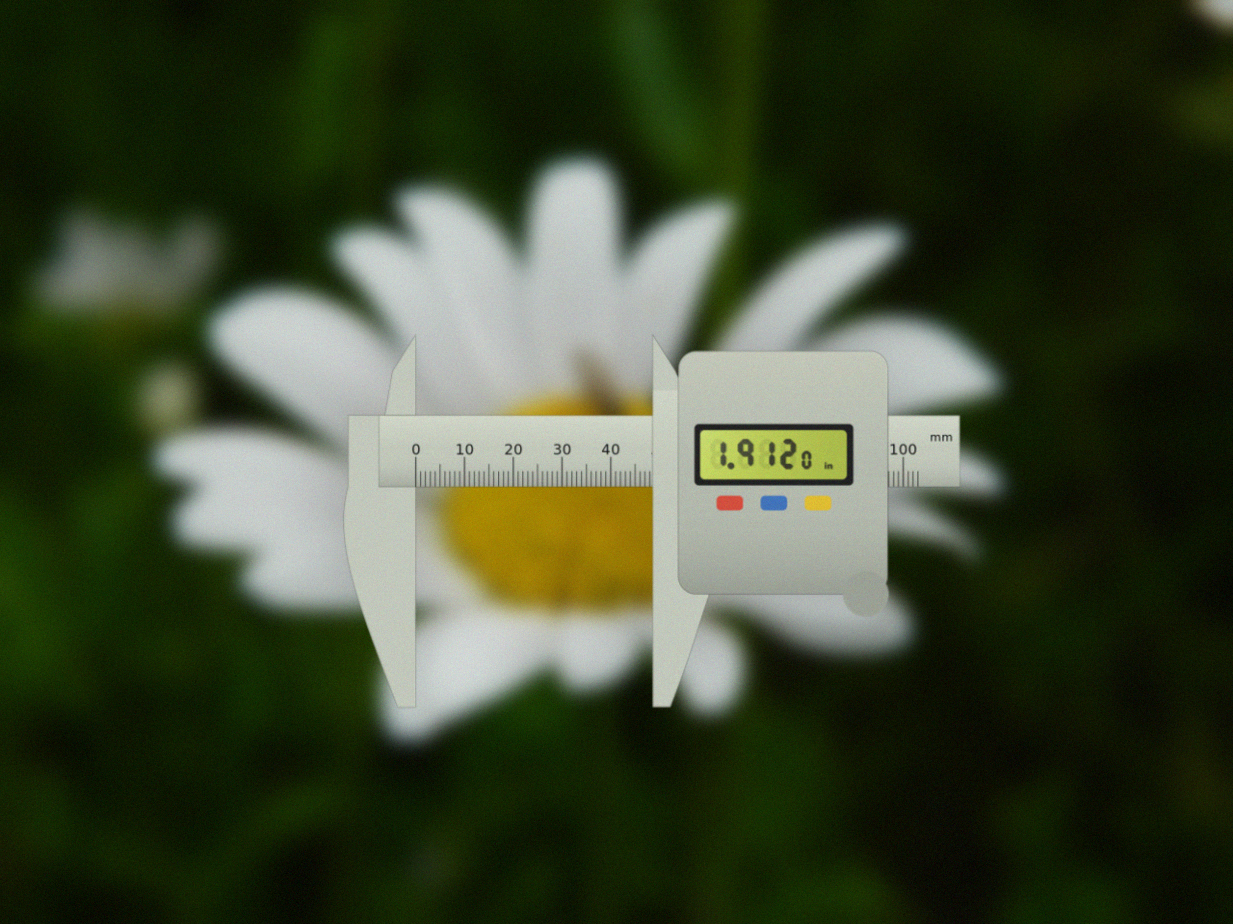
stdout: 1.9120 in
